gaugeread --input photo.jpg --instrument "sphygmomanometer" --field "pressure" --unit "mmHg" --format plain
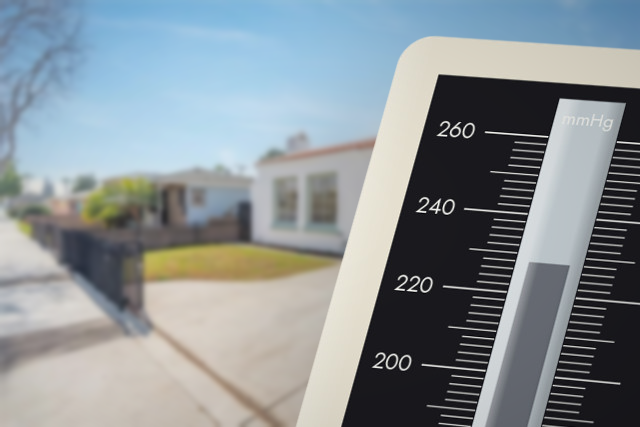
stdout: 228 mmHg
